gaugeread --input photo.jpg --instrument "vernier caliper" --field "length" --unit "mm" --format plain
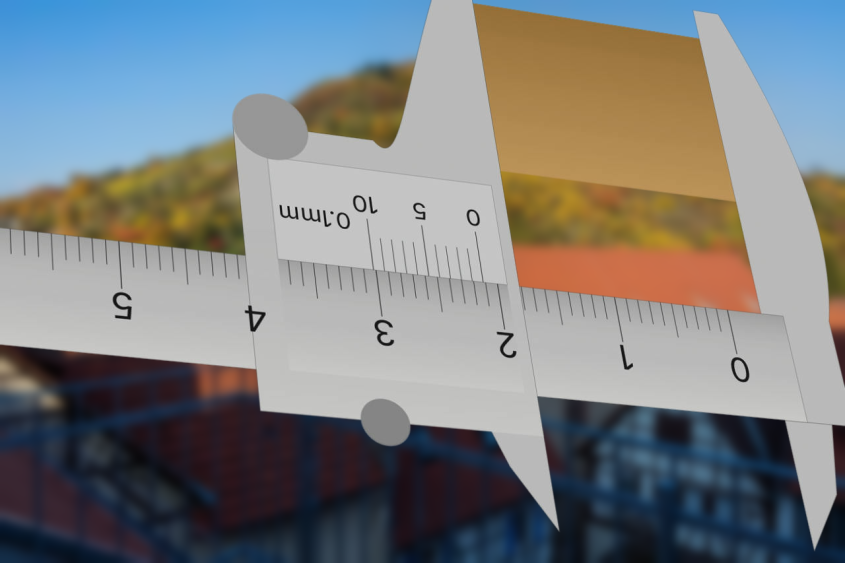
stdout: 21.2 mm
